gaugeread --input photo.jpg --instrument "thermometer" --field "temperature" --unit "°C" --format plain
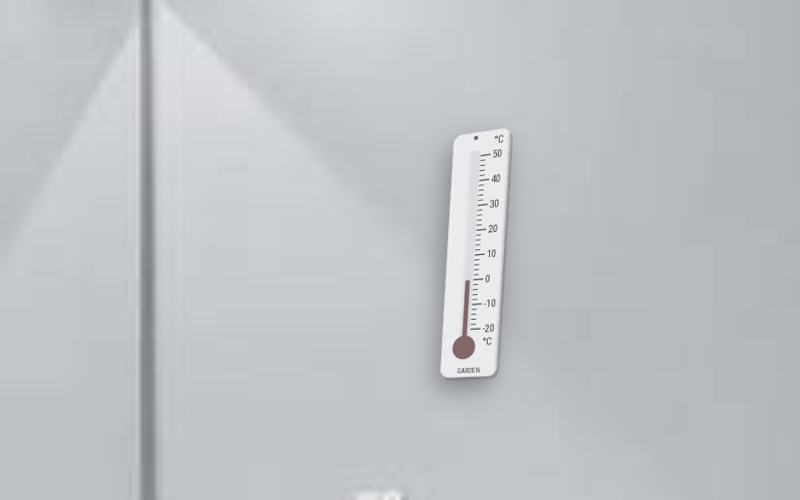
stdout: 0 °C
